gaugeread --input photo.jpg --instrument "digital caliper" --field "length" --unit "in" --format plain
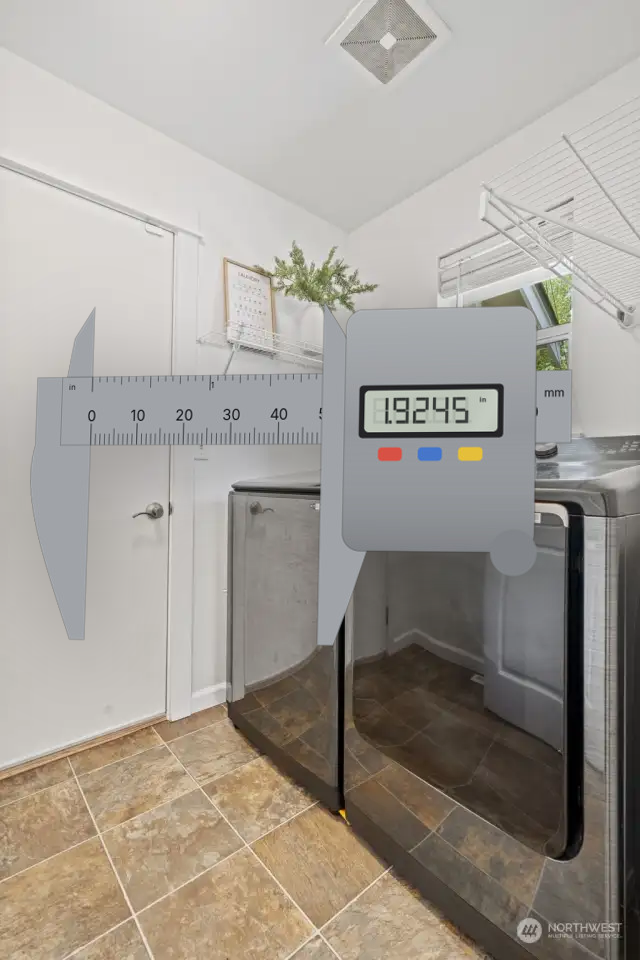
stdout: 1.9245 in
